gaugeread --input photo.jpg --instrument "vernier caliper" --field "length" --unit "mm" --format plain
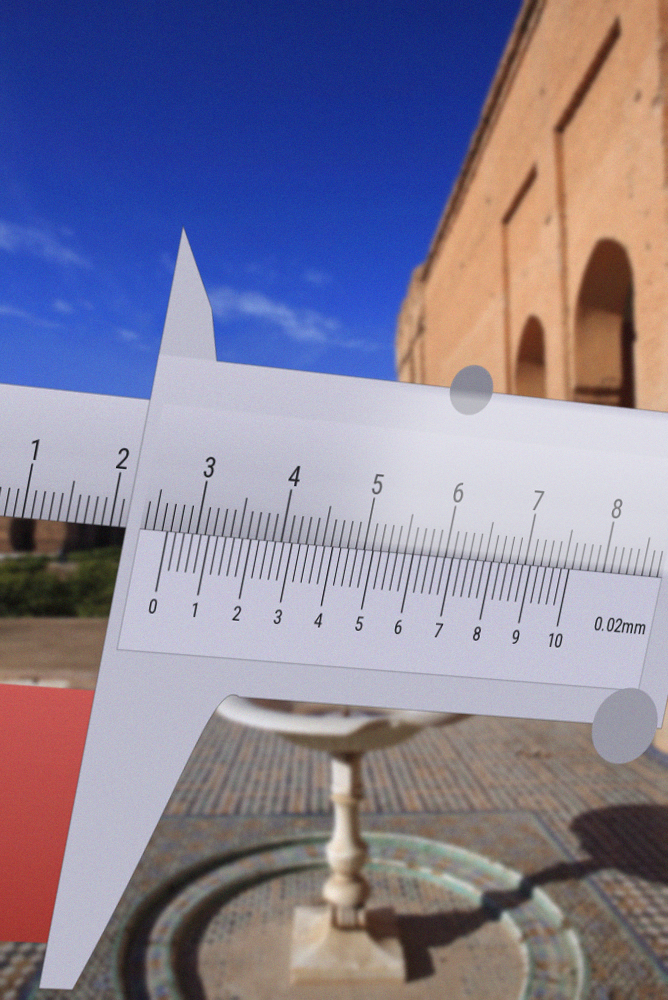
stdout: 26.6 mm
